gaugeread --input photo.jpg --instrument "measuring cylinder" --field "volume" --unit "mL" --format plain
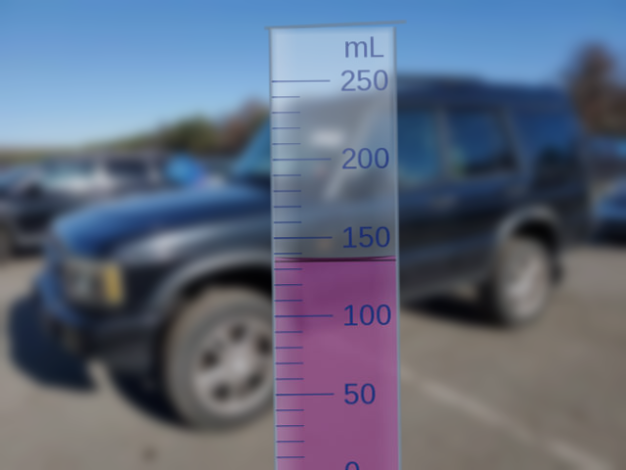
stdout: 135 mL
